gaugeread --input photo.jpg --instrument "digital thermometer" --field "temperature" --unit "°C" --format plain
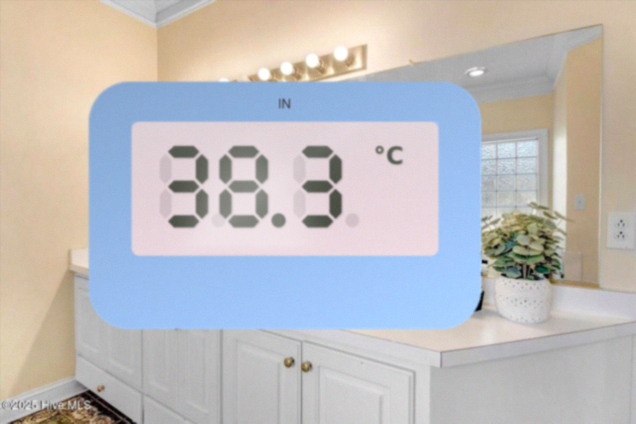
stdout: 38.3 °C
